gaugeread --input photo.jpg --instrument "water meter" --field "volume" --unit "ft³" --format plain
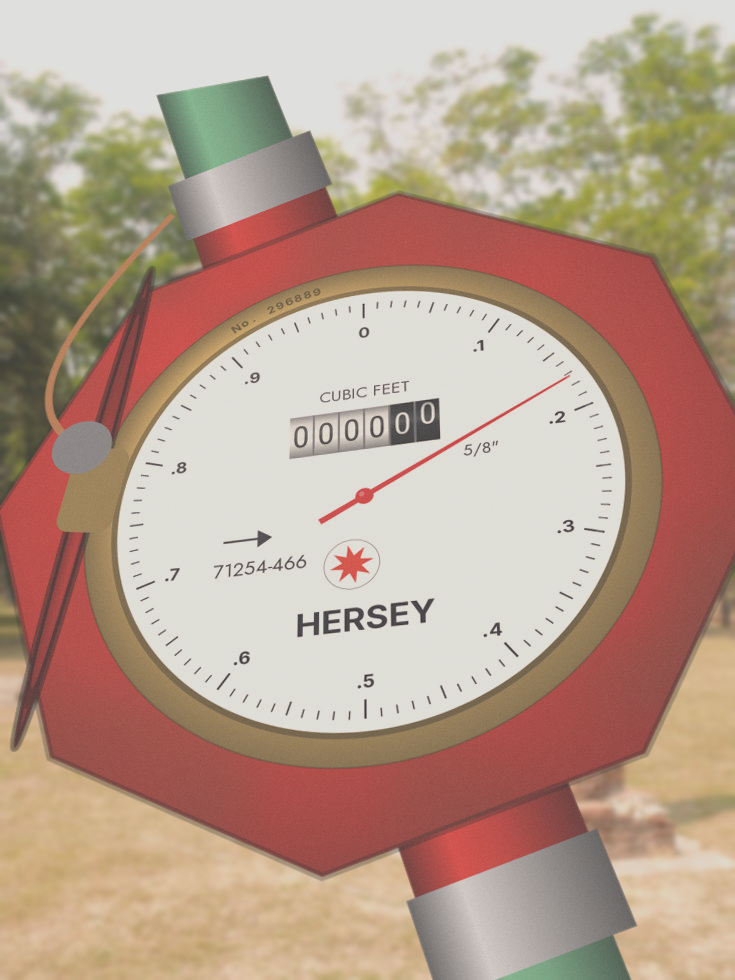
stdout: 0.17 ft³
